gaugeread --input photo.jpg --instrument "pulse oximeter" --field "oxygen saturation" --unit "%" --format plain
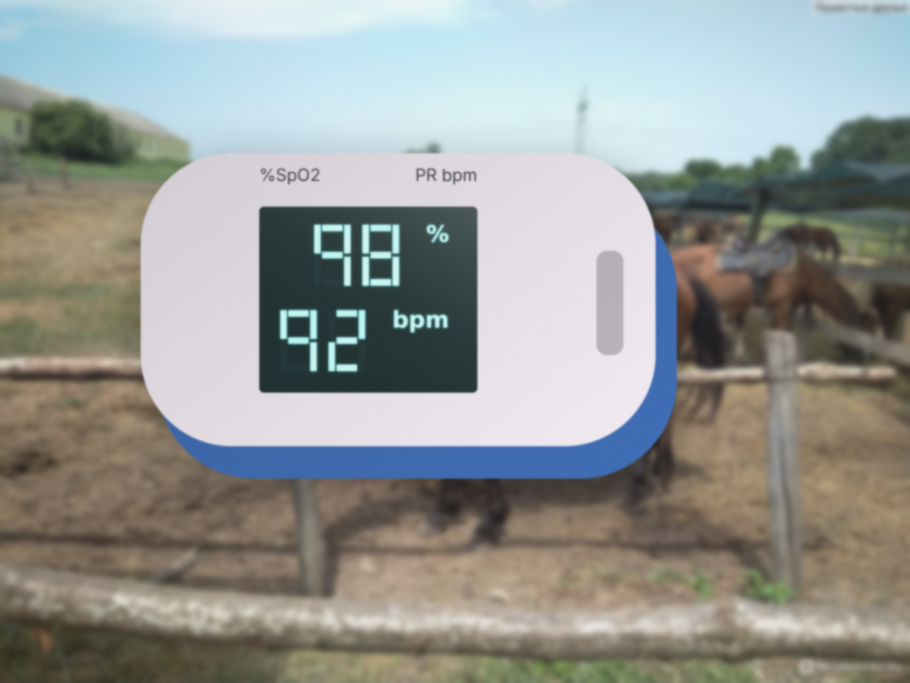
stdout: 98 %
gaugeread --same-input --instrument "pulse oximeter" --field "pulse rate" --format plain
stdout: 92 bpm
